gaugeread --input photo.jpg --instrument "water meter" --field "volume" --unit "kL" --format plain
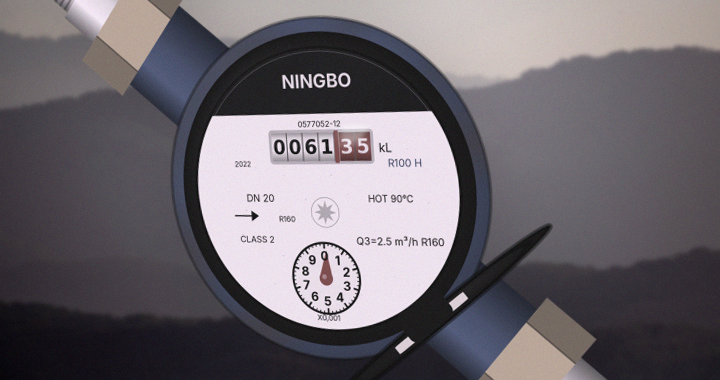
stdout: 61.350 kL
